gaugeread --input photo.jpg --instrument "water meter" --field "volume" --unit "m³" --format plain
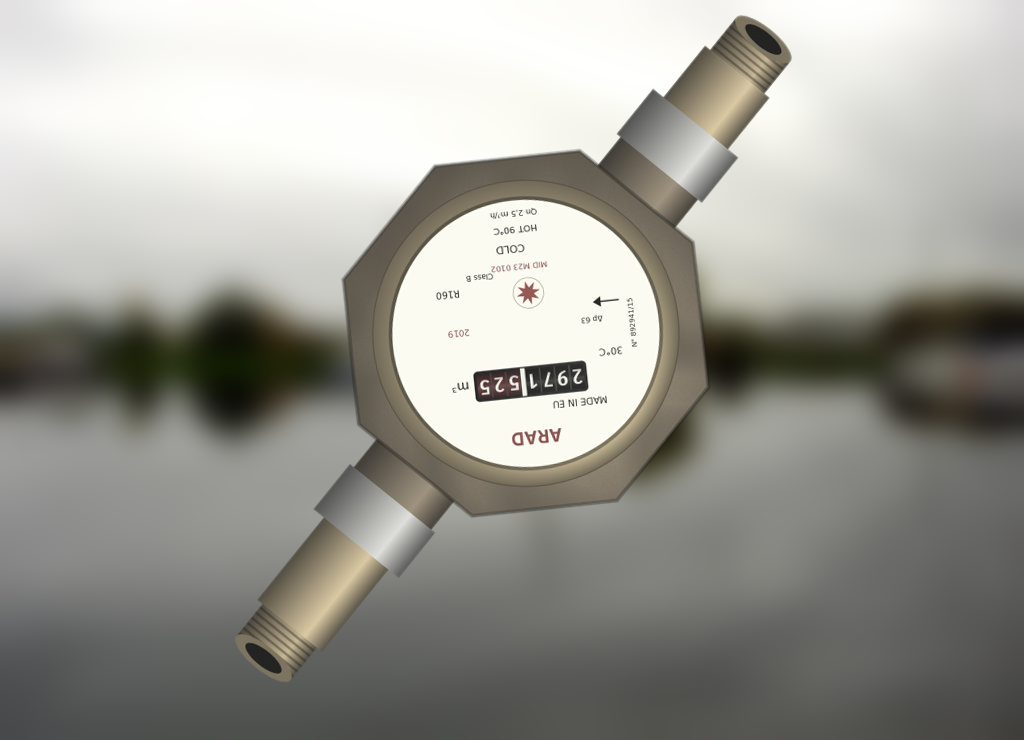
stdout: 2971.525 m³
